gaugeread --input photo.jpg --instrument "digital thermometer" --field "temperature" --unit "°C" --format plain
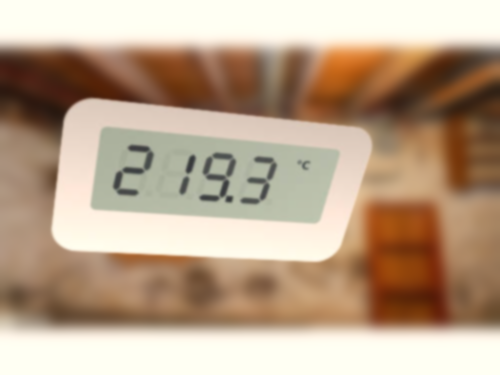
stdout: 219.3 °C
